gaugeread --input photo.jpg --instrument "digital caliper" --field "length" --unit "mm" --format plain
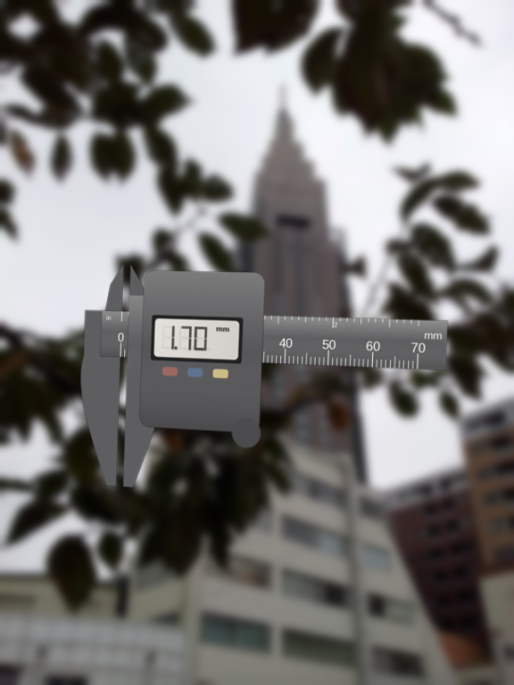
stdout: 1.70 mm
